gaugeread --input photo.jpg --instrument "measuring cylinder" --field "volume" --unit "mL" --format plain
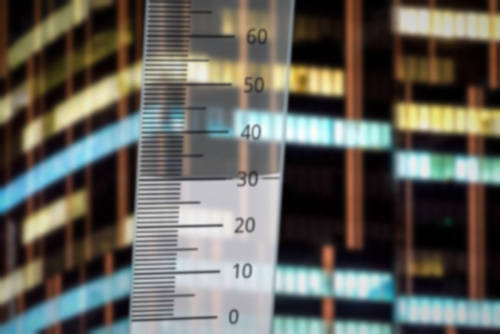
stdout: 30 mL
